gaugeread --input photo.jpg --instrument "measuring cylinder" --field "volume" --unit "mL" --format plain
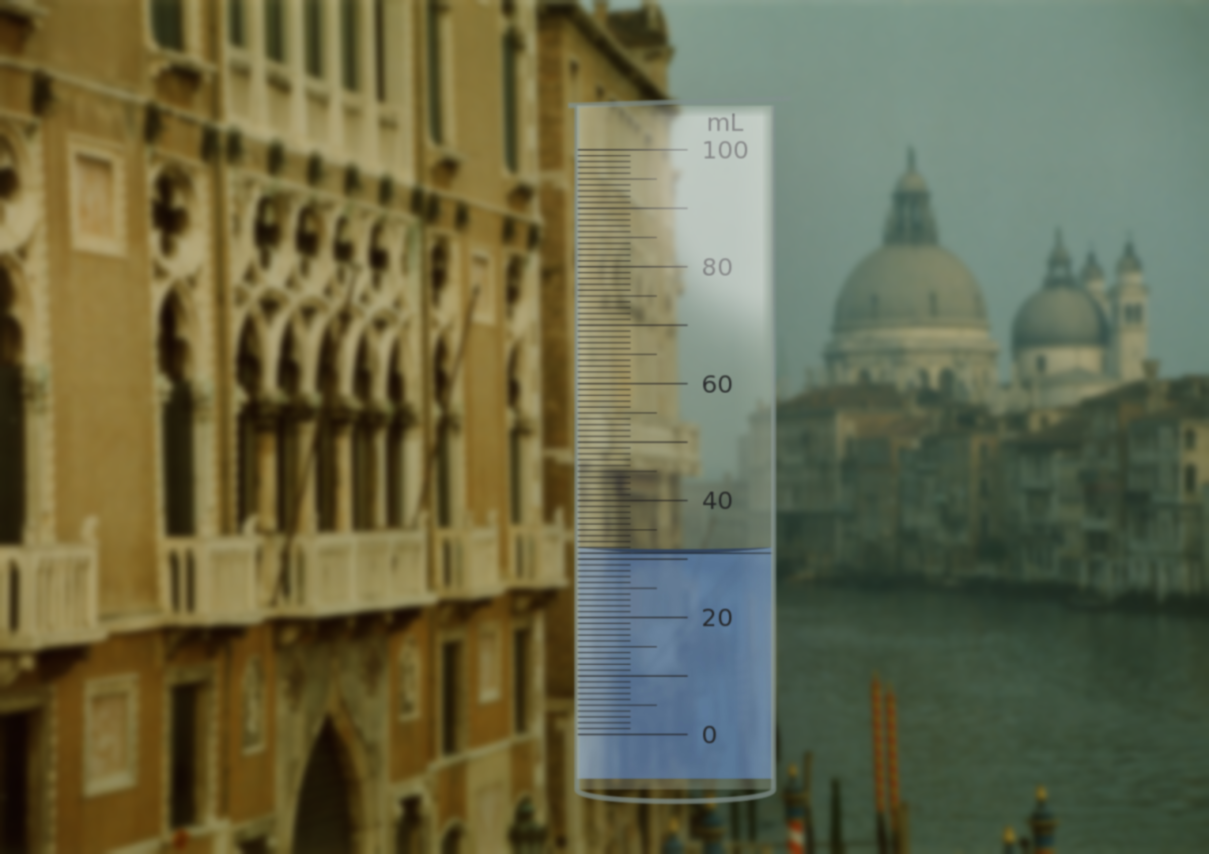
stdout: 31 mL
